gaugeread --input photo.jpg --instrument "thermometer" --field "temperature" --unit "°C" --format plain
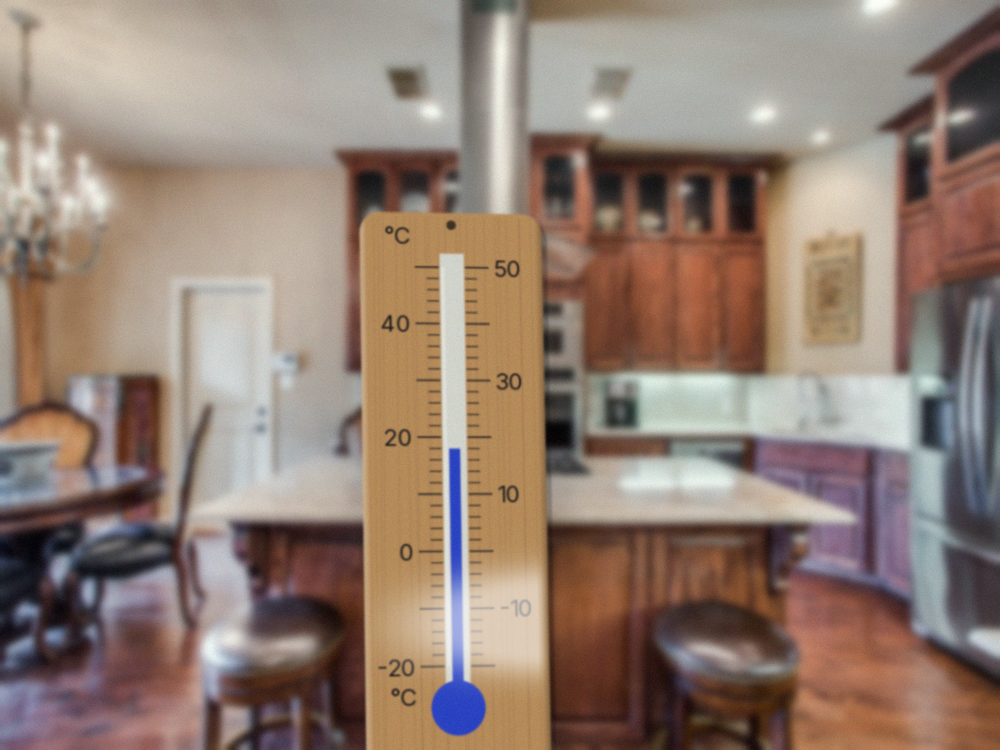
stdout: 18 °C
